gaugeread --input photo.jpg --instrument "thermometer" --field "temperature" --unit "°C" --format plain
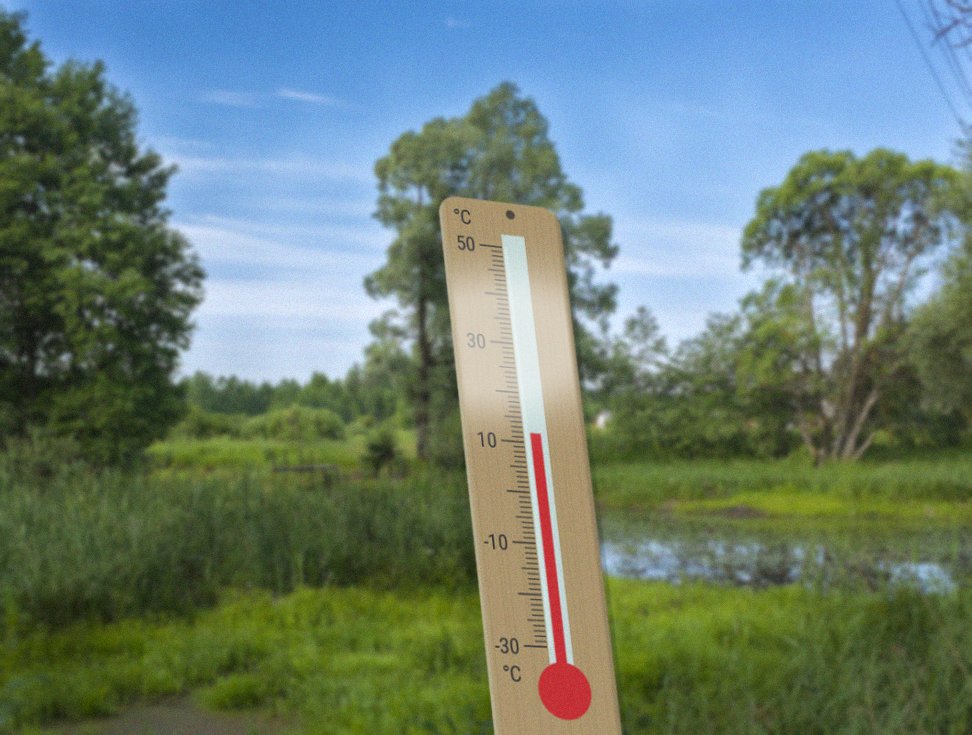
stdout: 12 °C
